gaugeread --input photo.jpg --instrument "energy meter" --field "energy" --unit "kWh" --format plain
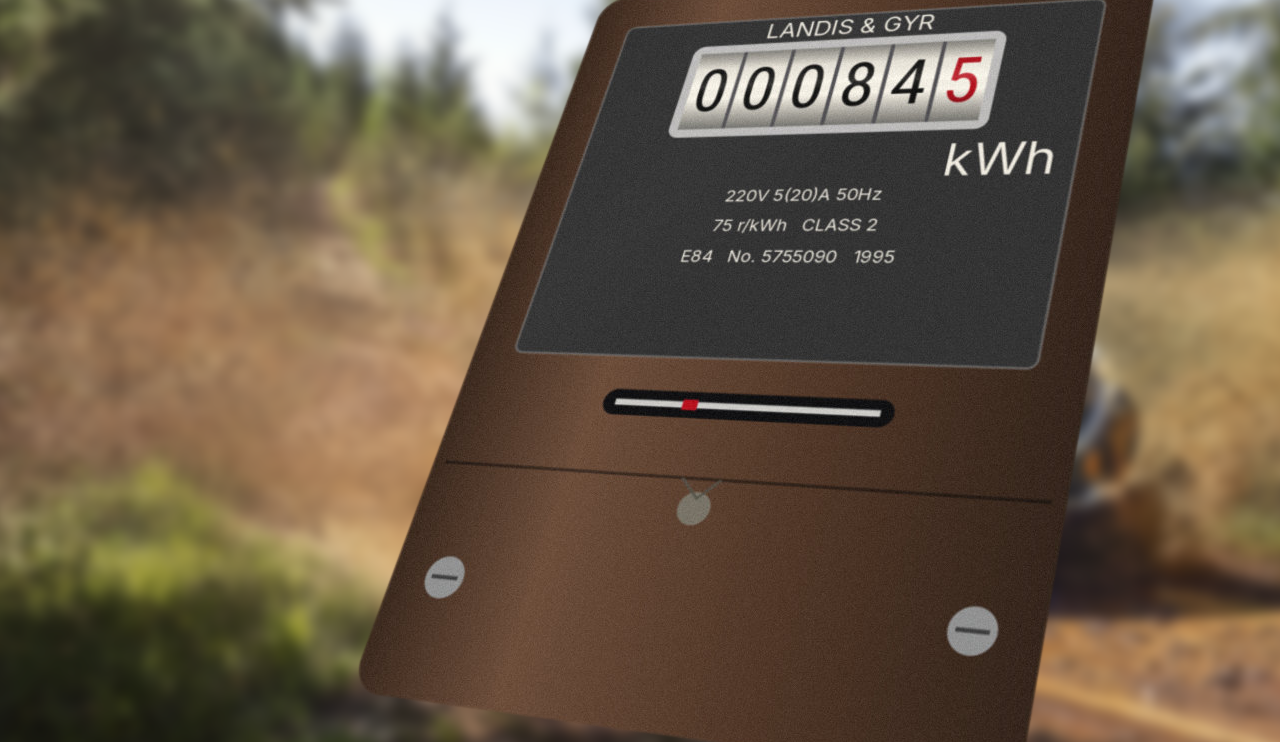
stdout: 84.5 kWh
